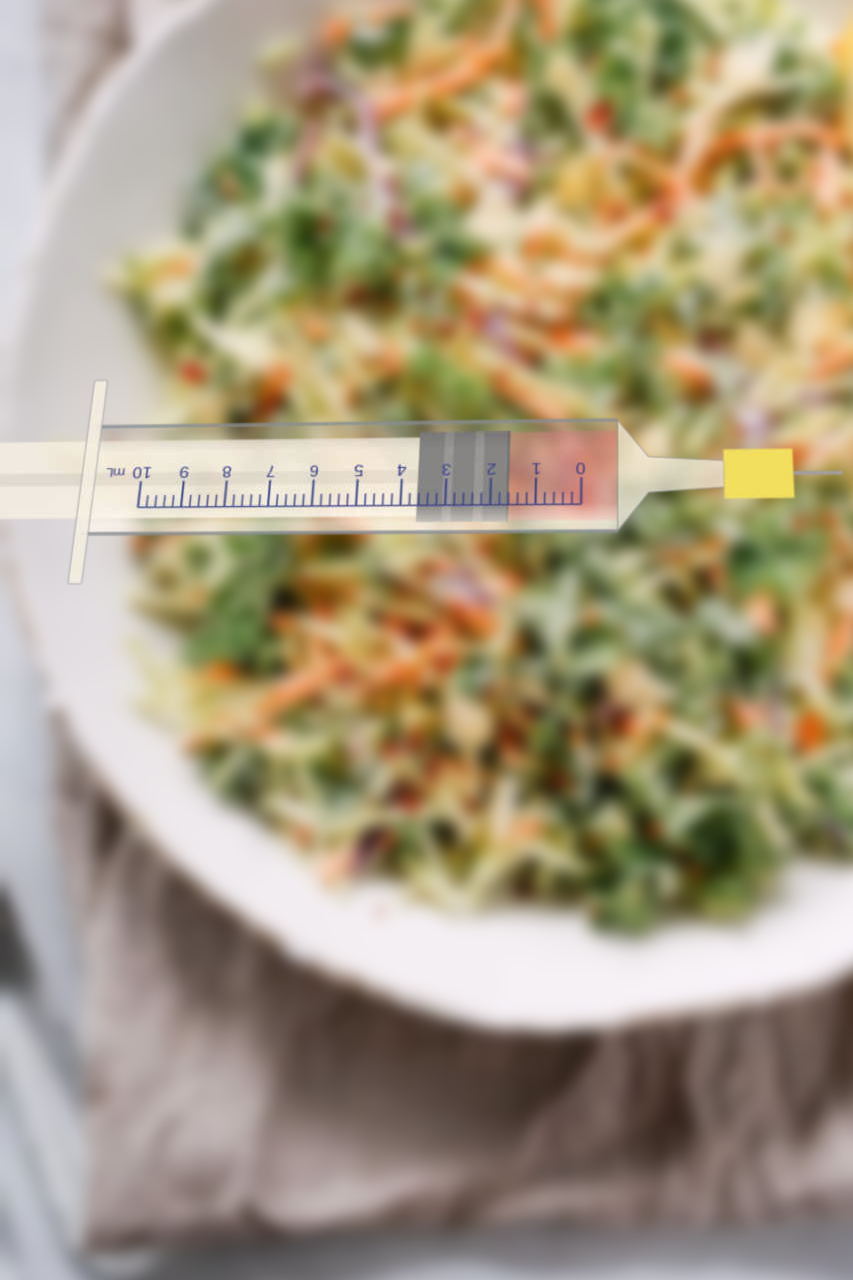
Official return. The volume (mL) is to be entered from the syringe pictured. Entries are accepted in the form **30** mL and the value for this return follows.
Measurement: **1.6** mL
